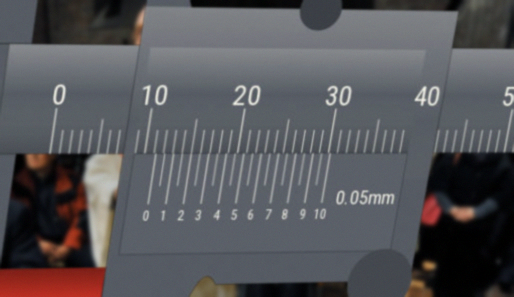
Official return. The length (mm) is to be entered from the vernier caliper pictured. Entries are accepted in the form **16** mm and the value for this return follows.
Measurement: **11.2** mm
